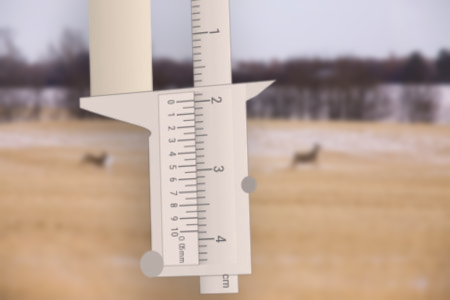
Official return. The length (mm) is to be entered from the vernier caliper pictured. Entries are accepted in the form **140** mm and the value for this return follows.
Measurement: **19.8** mm
